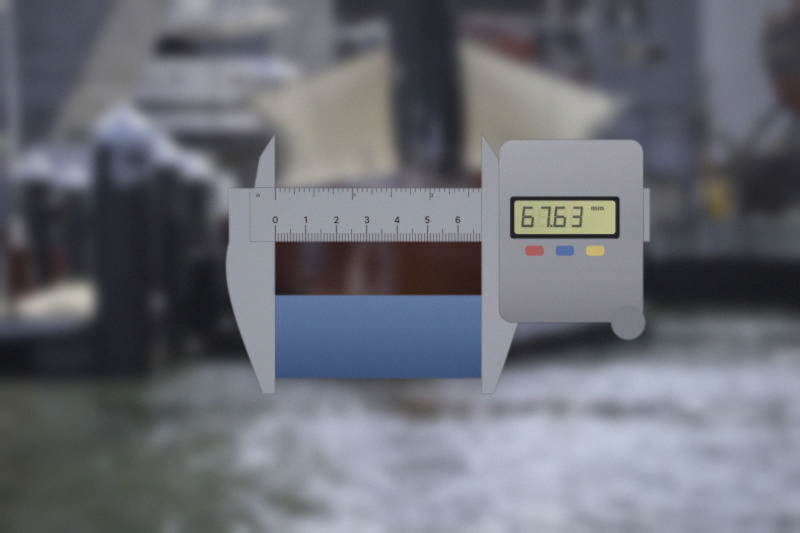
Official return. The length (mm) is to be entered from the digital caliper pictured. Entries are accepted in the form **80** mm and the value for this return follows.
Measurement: **67.63** mm
